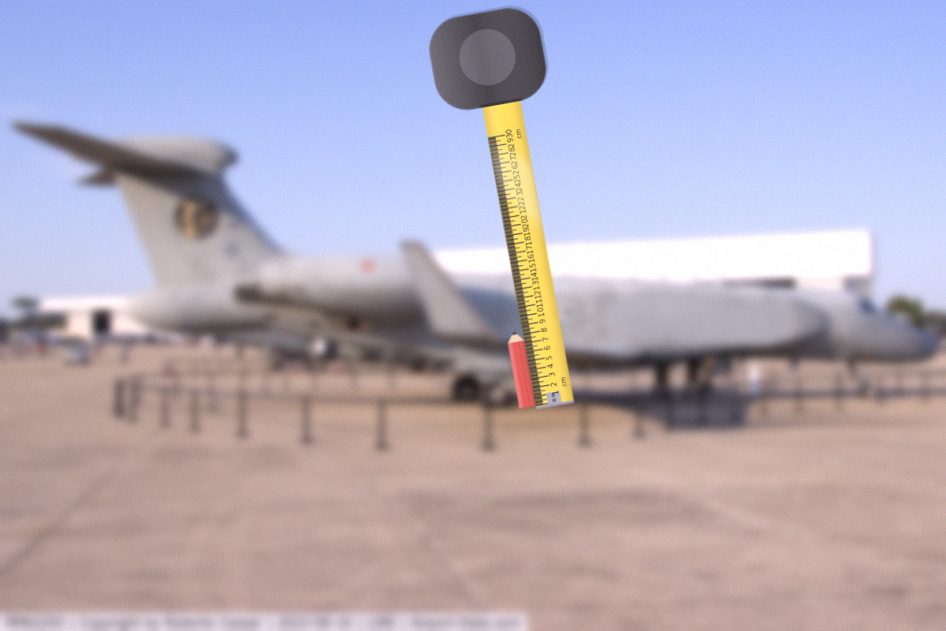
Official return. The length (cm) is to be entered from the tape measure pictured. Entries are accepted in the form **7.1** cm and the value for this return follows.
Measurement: **8.5** cm
